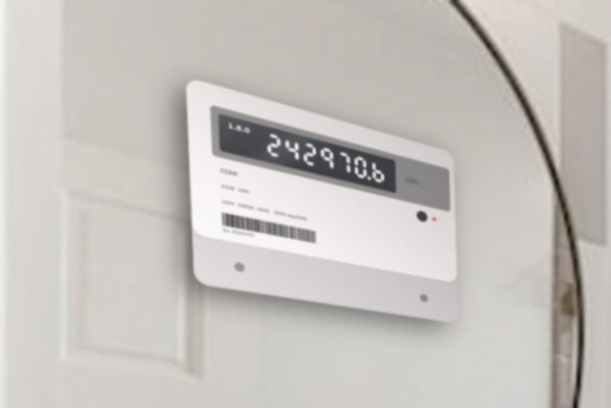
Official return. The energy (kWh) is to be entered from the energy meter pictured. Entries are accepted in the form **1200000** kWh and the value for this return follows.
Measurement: **242970.6** kWh
